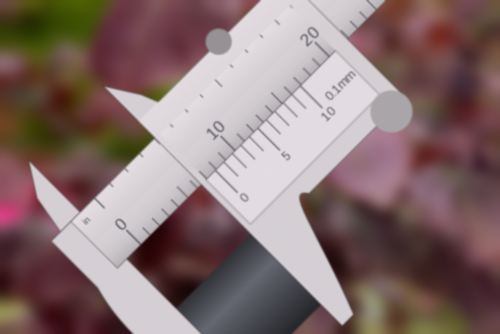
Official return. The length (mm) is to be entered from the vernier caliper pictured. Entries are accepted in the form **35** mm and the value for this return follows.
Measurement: **7.9** mm
